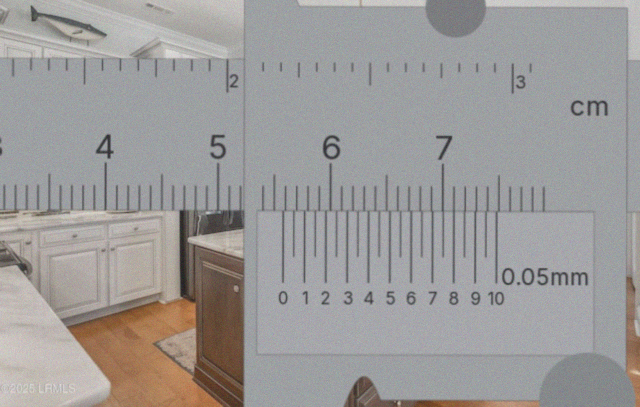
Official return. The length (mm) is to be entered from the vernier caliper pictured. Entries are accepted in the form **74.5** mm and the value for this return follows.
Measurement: **55.8** mm
